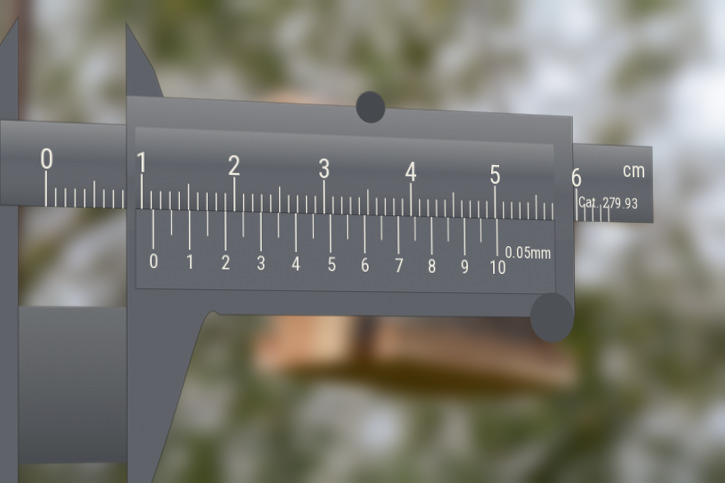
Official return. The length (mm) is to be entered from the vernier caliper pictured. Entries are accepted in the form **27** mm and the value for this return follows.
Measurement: **11.2** mm
